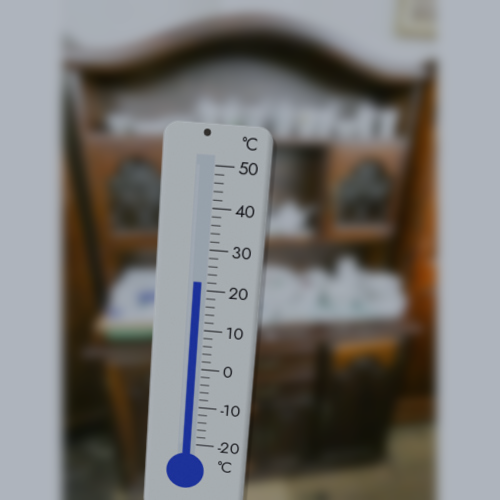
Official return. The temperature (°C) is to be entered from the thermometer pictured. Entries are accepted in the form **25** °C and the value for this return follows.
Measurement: **22** °C
